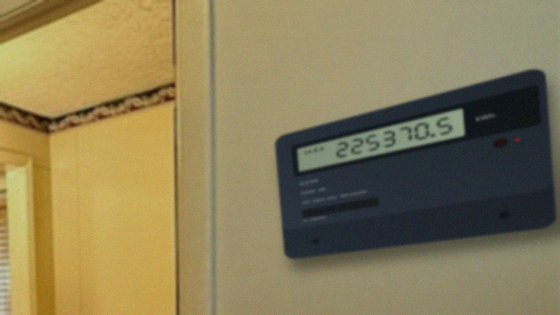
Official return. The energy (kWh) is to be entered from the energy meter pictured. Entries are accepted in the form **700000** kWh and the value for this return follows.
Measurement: **225370.5** kWh
